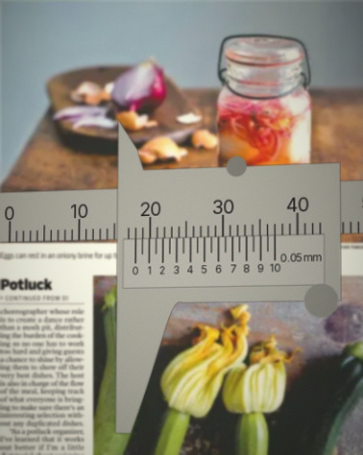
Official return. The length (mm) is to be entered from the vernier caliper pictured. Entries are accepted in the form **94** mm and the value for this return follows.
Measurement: **18.0** mm
